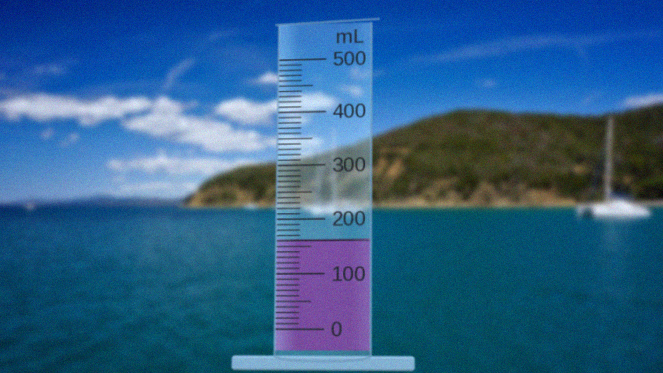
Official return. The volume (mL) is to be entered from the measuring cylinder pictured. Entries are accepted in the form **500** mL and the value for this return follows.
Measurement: **160** mL
